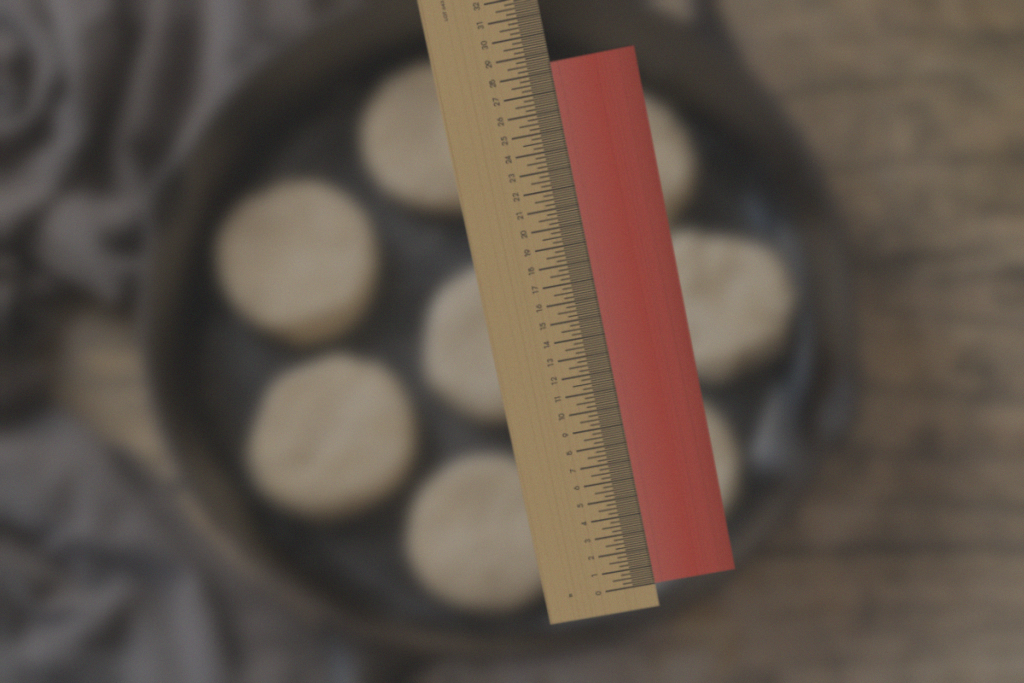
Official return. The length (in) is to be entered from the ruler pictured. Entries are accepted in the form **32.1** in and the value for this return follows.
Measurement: **28.5** in
